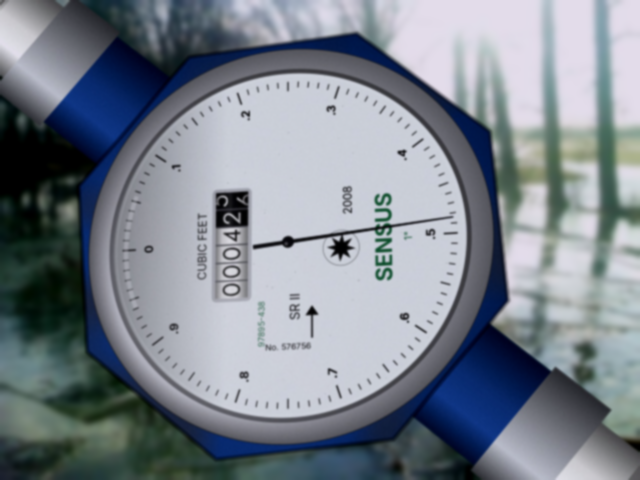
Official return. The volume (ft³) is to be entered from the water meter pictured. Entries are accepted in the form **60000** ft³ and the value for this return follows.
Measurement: **425.48** ft³
